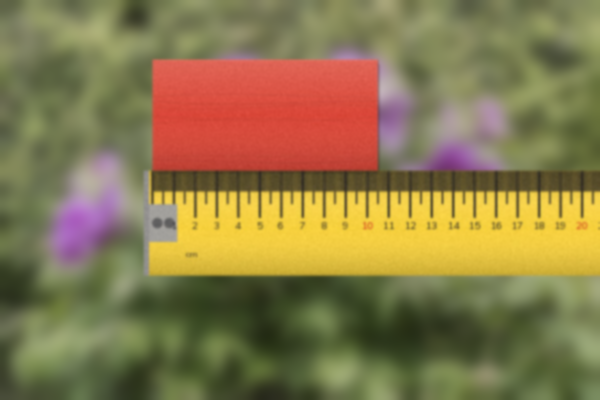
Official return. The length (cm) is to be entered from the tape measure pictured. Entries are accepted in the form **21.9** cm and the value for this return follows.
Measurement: **10.5** cm
